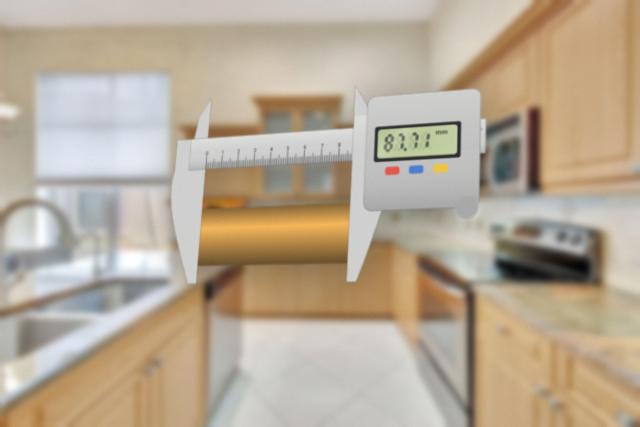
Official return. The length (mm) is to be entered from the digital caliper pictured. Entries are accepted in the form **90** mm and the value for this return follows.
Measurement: **87.71** mm
